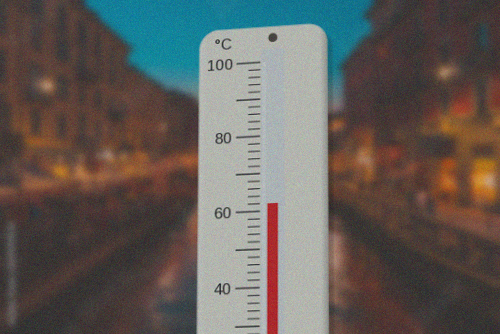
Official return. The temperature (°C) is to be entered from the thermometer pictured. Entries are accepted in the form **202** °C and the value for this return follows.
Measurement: **62** °C
